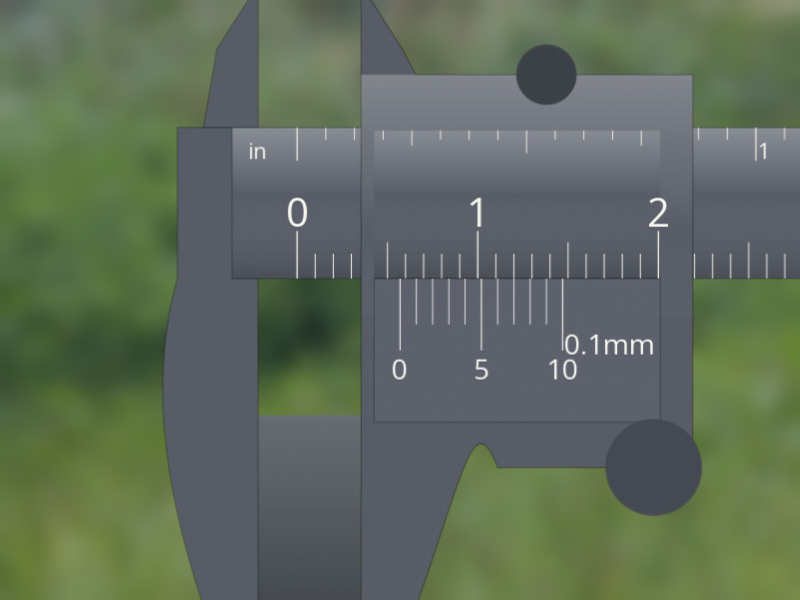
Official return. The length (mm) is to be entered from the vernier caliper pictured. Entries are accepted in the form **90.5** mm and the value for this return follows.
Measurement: **5.7** mm
